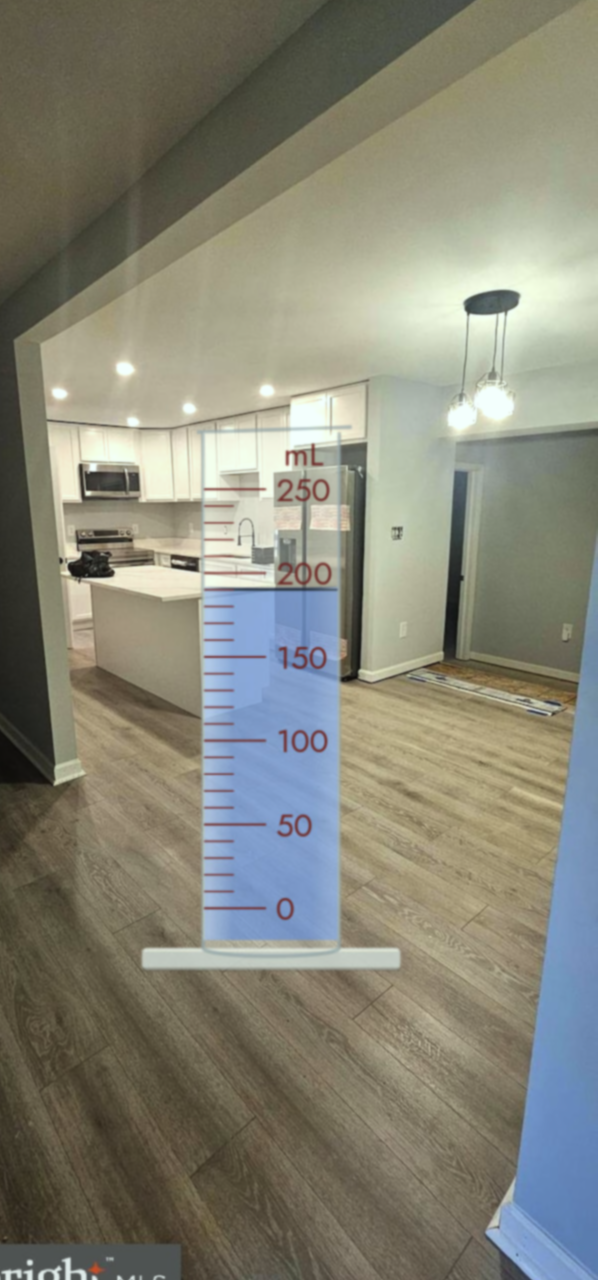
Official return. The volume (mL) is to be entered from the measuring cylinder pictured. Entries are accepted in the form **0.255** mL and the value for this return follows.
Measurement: **190** mL
